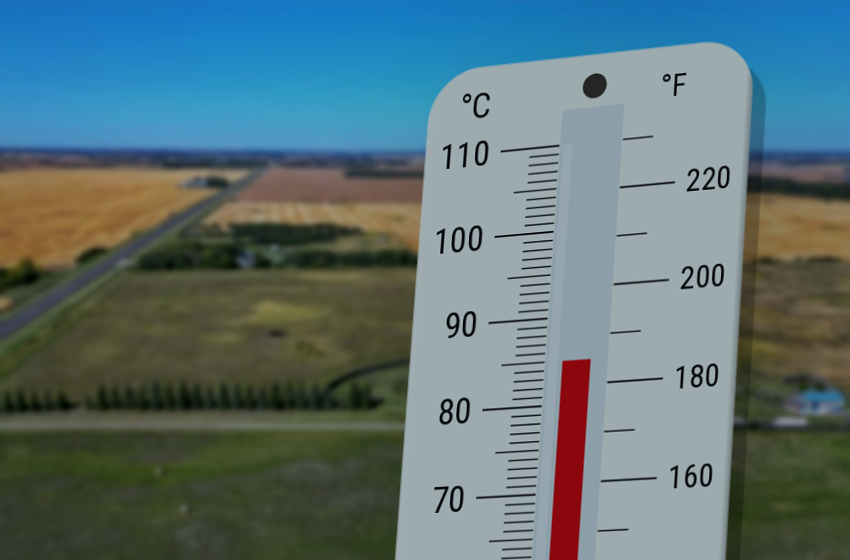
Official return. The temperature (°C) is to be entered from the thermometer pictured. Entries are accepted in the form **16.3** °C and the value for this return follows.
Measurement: **85** °C
